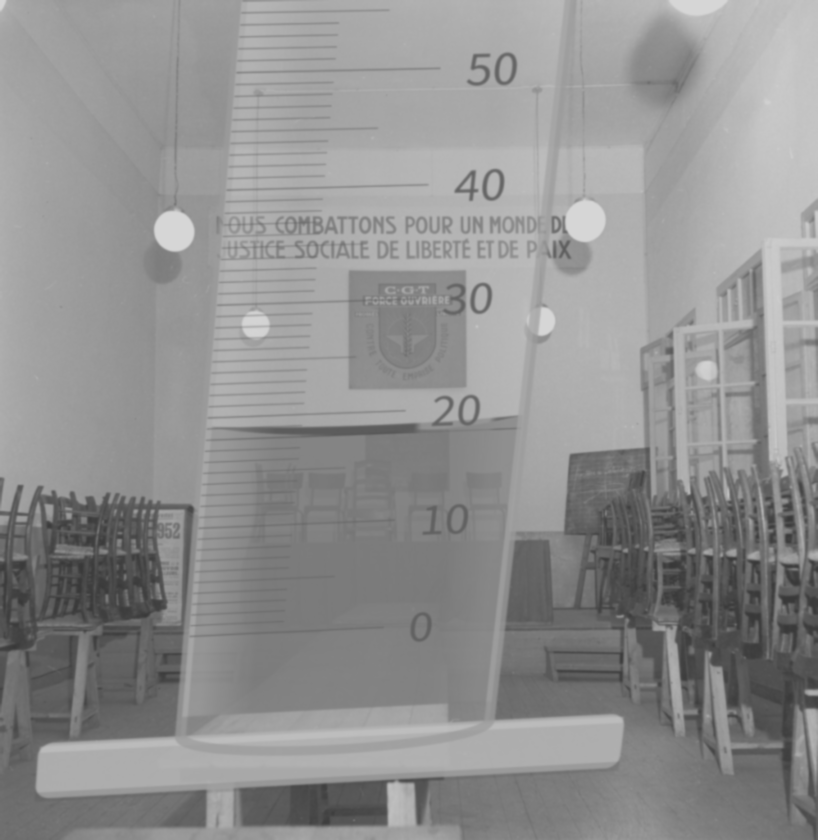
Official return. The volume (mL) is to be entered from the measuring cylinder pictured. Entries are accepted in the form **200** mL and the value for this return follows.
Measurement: **18** mL
